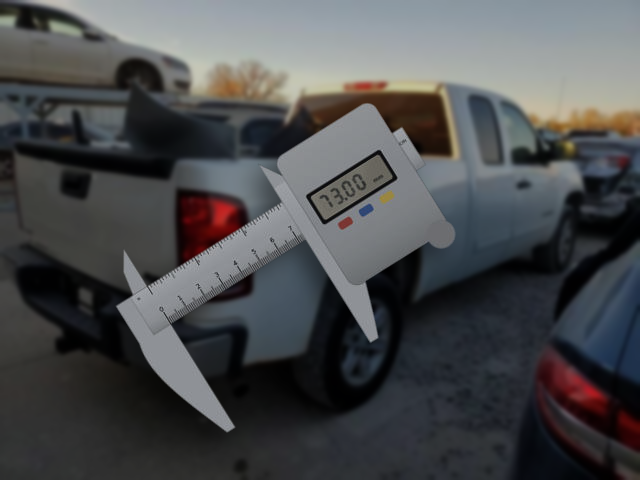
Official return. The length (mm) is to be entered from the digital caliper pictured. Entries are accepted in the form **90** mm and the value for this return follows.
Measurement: **73.00** mm
